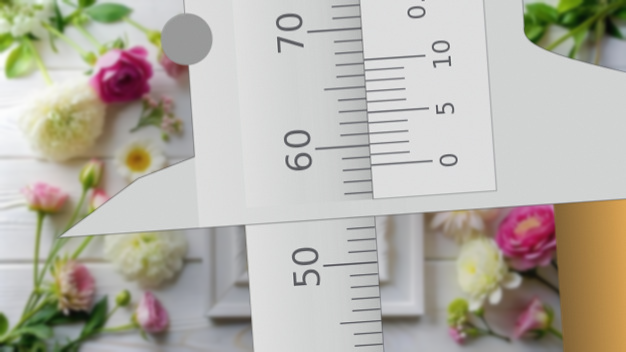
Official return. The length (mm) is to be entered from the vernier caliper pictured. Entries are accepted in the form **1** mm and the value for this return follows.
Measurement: **58.3** mm
